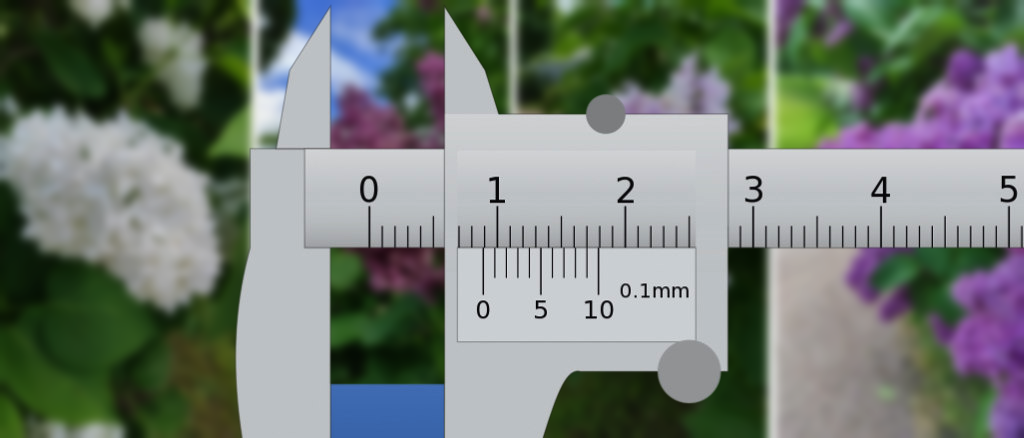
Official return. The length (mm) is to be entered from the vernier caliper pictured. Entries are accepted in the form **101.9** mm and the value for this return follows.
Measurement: **8.9** mm
